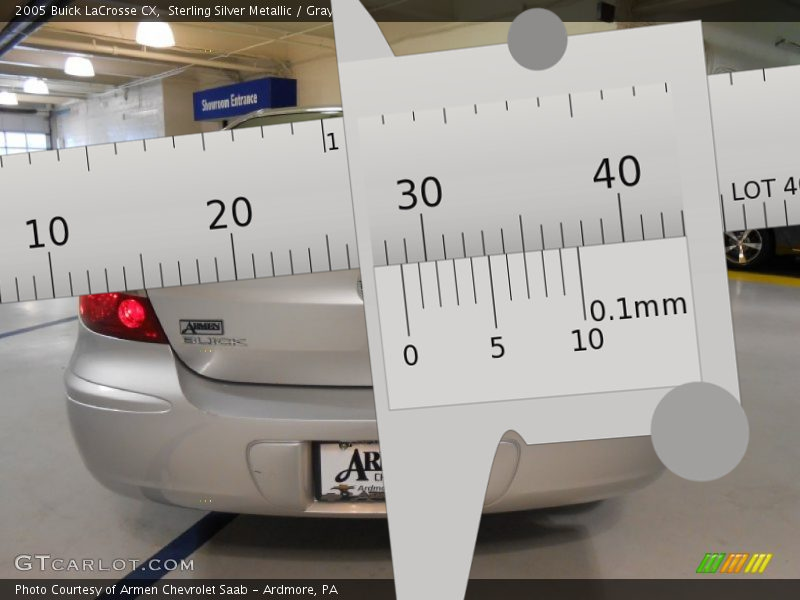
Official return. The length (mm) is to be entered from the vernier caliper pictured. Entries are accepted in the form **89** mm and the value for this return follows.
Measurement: **28.7** mm
